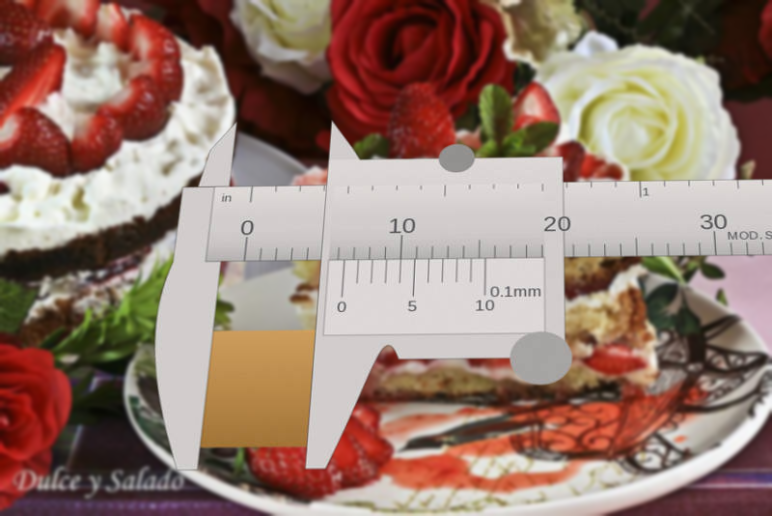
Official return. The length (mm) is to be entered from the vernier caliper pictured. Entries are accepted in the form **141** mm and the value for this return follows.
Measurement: **6.4** mm
